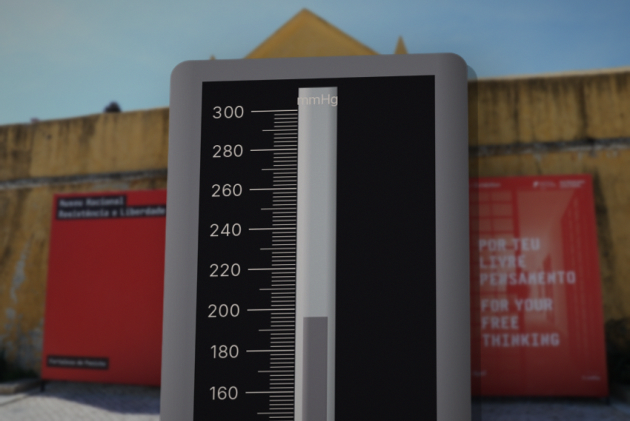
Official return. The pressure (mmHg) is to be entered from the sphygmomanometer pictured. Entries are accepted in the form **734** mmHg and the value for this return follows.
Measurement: **196** mmHg
